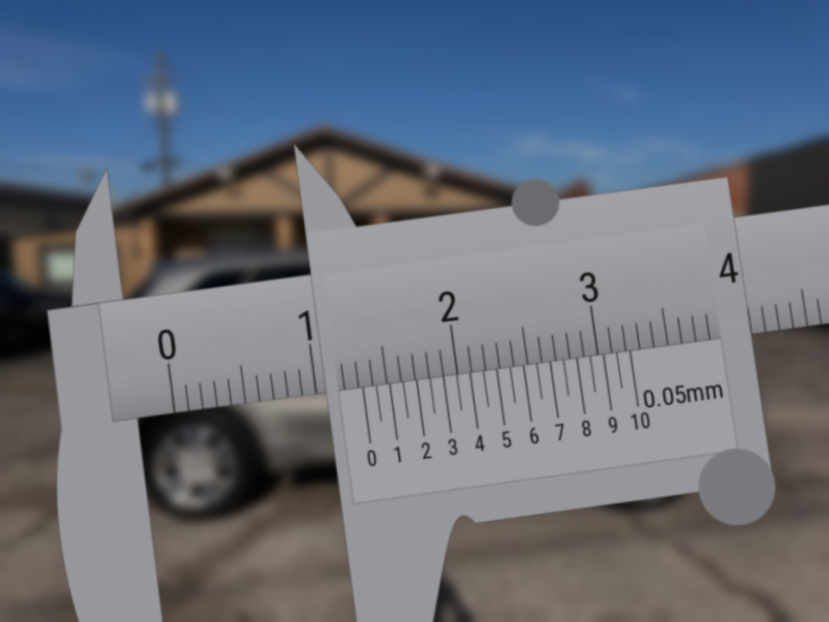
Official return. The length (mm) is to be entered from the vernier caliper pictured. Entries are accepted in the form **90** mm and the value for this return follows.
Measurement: **13.3** mm
